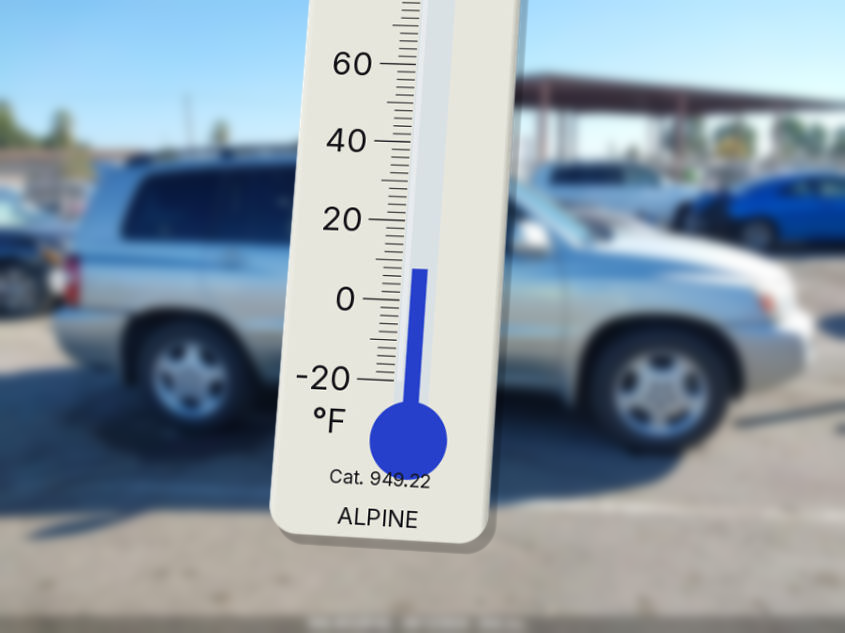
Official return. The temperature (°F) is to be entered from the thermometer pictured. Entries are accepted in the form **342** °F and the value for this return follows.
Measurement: **8** °F
